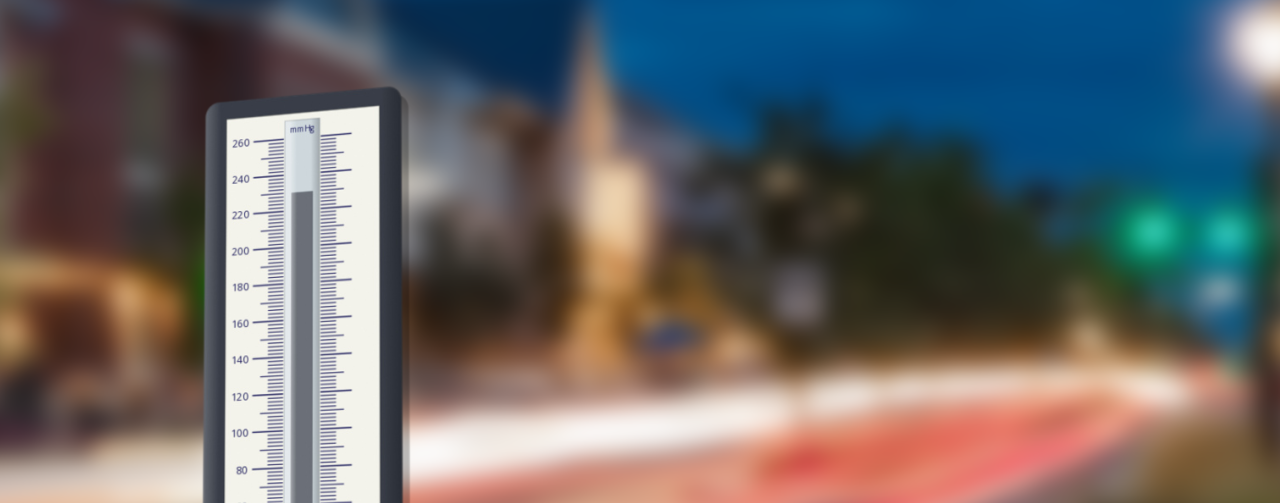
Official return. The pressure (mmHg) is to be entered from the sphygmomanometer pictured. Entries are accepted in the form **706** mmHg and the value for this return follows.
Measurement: **230** mmHg
